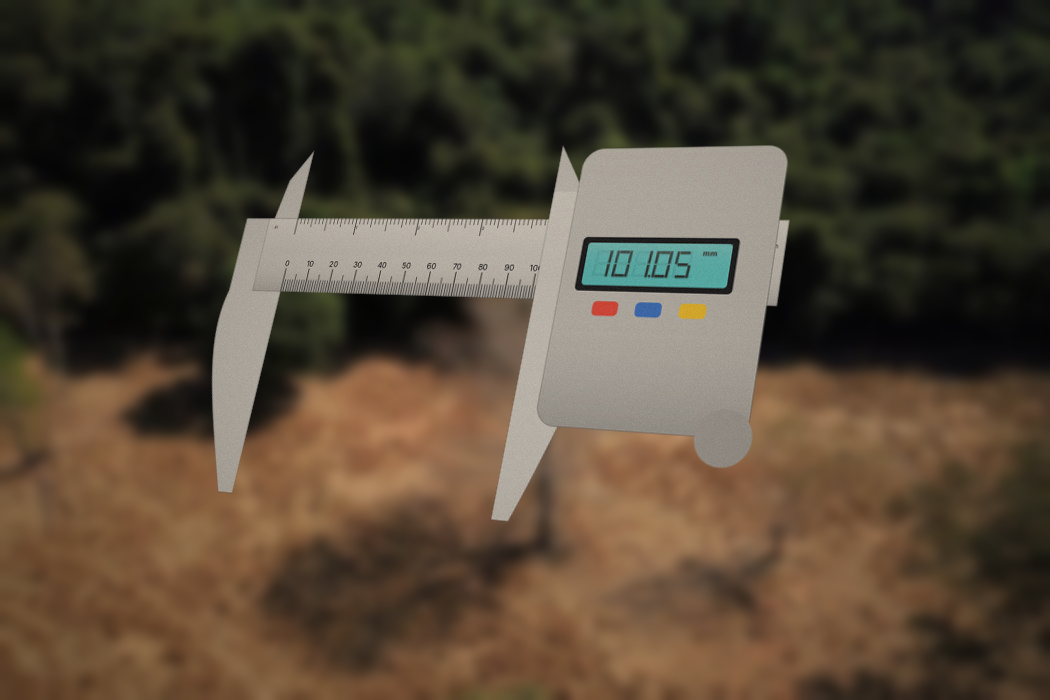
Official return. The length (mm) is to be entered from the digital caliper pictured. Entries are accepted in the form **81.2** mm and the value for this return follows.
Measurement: **101.05** mm
